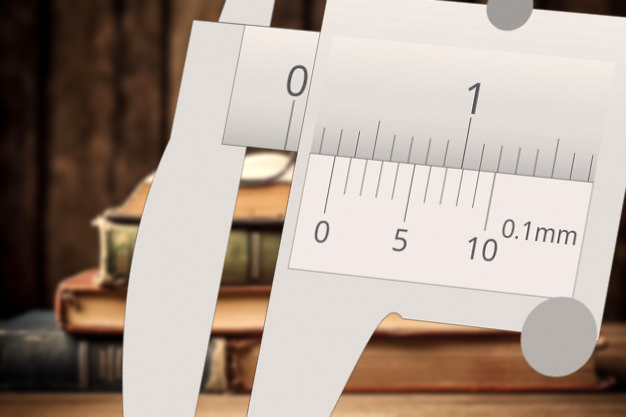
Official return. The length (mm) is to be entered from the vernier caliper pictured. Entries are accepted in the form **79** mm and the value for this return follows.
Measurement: **2.9** mm
